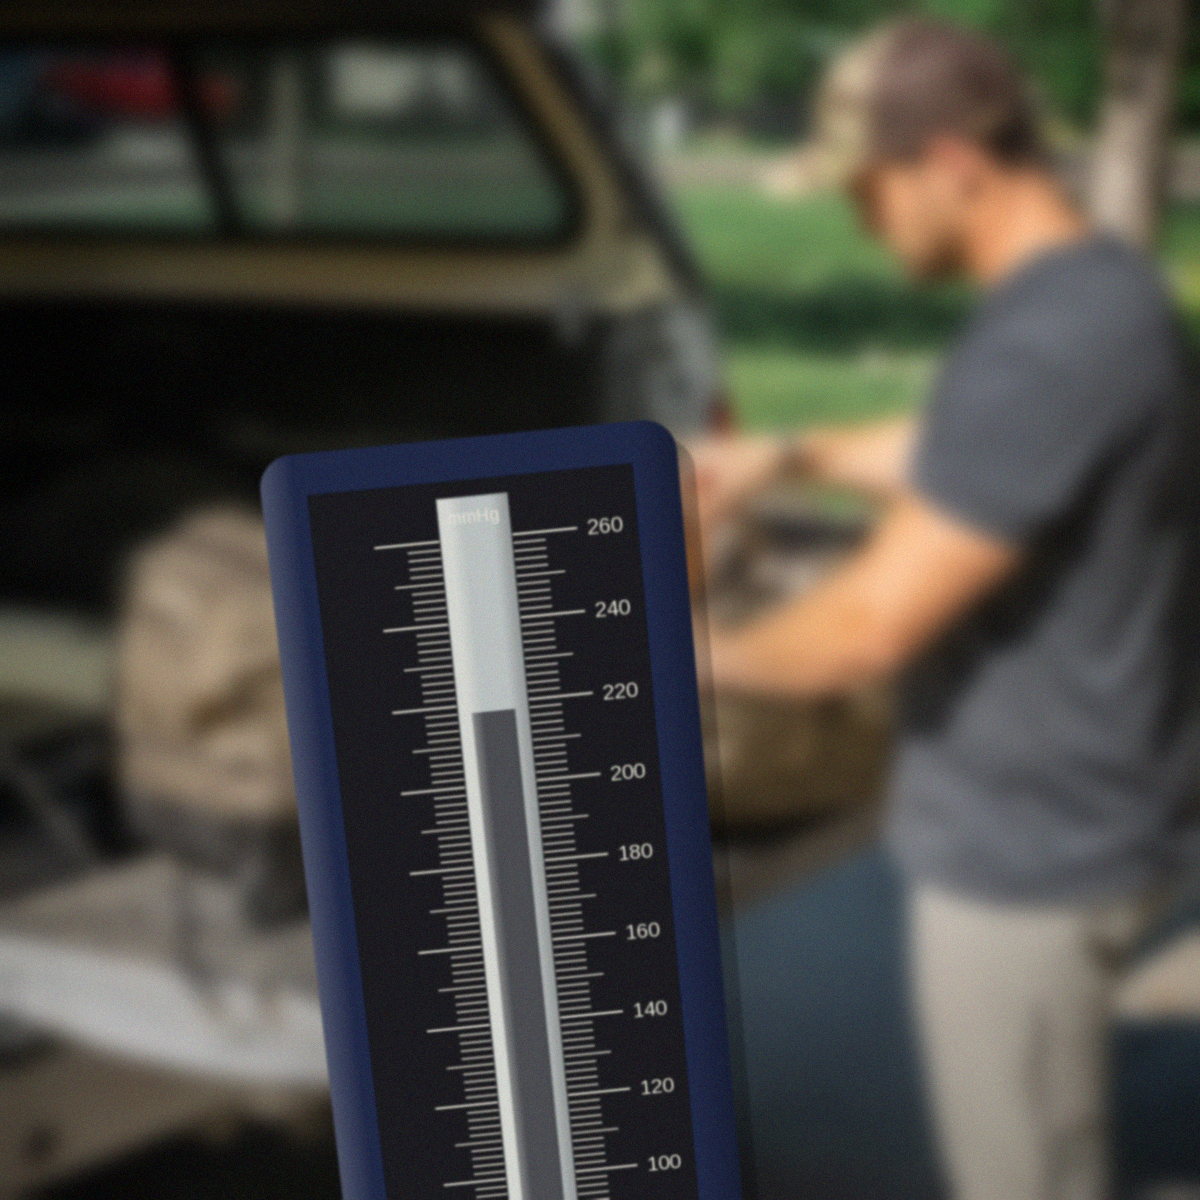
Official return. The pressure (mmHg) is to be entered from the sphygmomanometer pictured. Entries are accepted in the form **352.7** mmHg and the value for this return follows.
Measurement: **218** mmHg
